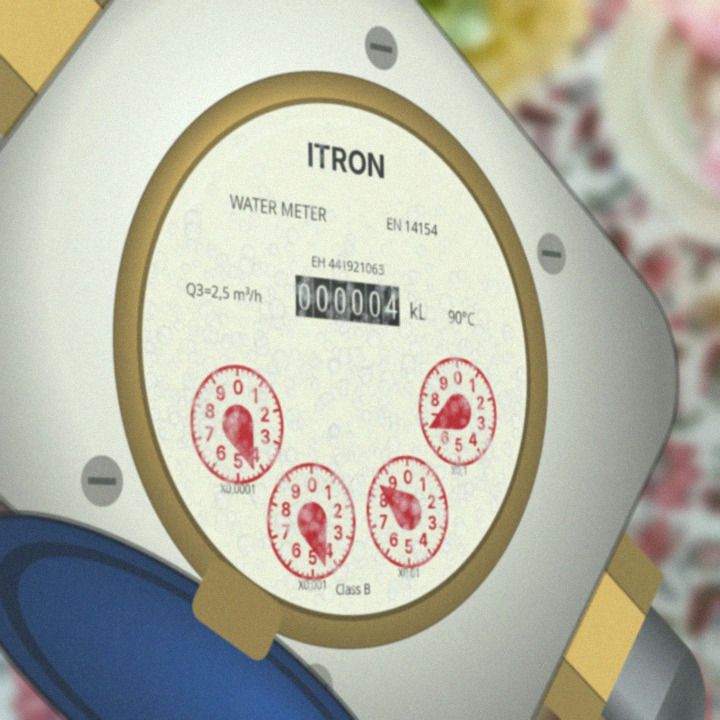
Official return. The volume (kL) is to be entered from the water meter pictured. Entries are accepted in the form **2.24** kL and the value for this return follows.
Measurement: **4.6844** kL
